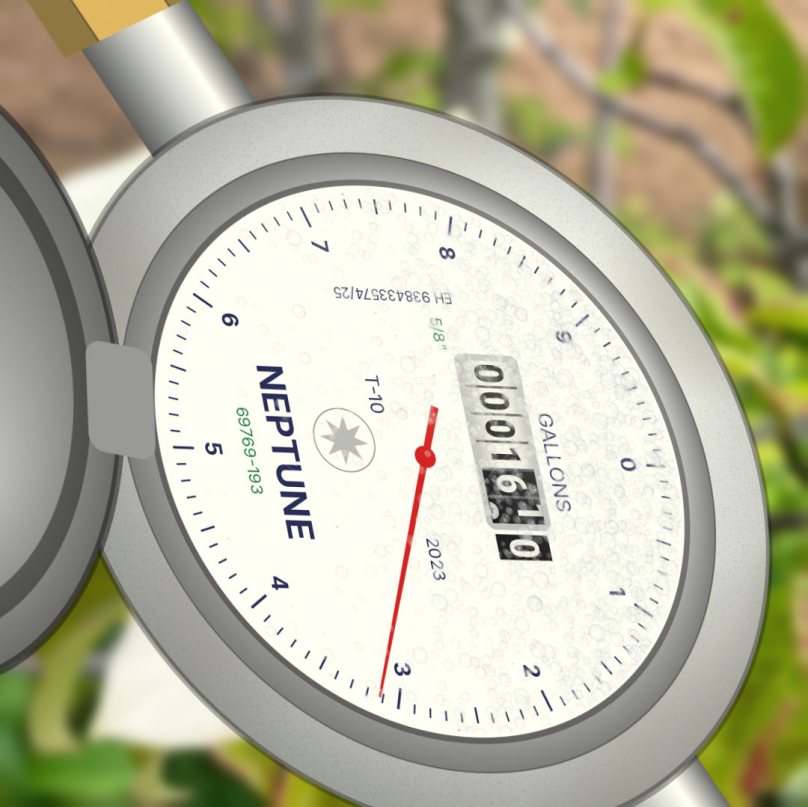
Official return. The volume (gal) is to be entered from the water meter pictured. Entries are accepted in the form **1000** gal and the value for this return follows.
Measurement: **1613.1** gal
